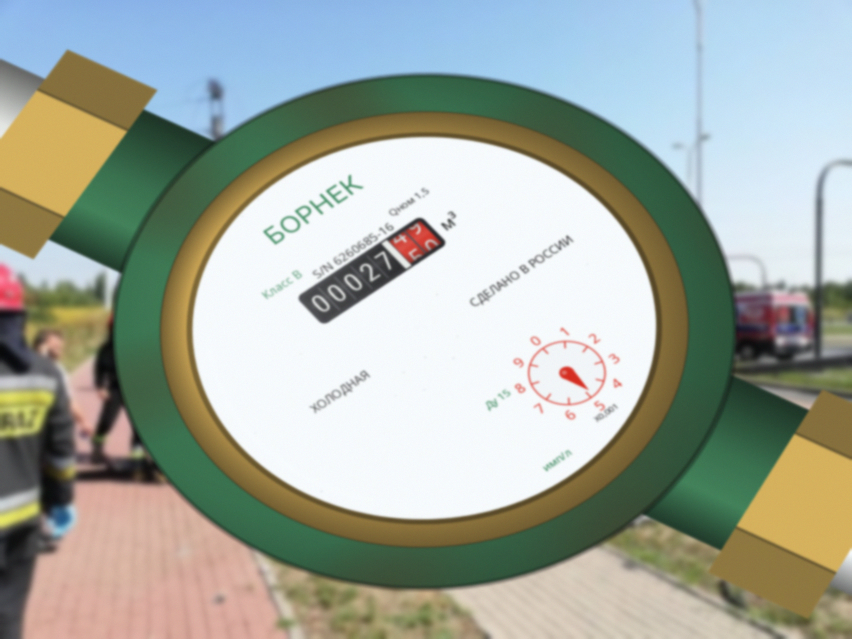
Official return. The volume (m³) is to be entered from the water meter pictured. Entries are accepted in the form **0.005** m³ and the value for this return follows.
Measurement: **27.494** m³
